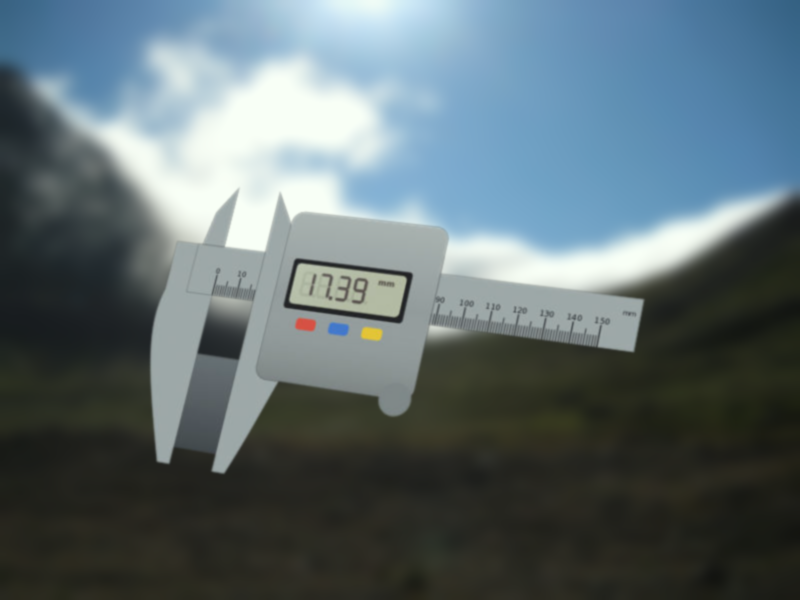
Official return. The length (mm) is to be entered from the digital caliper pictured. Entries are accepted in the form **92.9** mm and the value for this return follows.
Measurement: **17.39** mm
